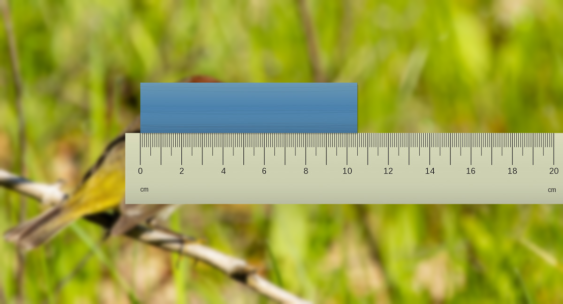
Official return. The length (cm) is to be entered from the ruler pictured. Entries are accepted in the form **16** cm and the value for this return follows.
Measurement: **10.5** cm
